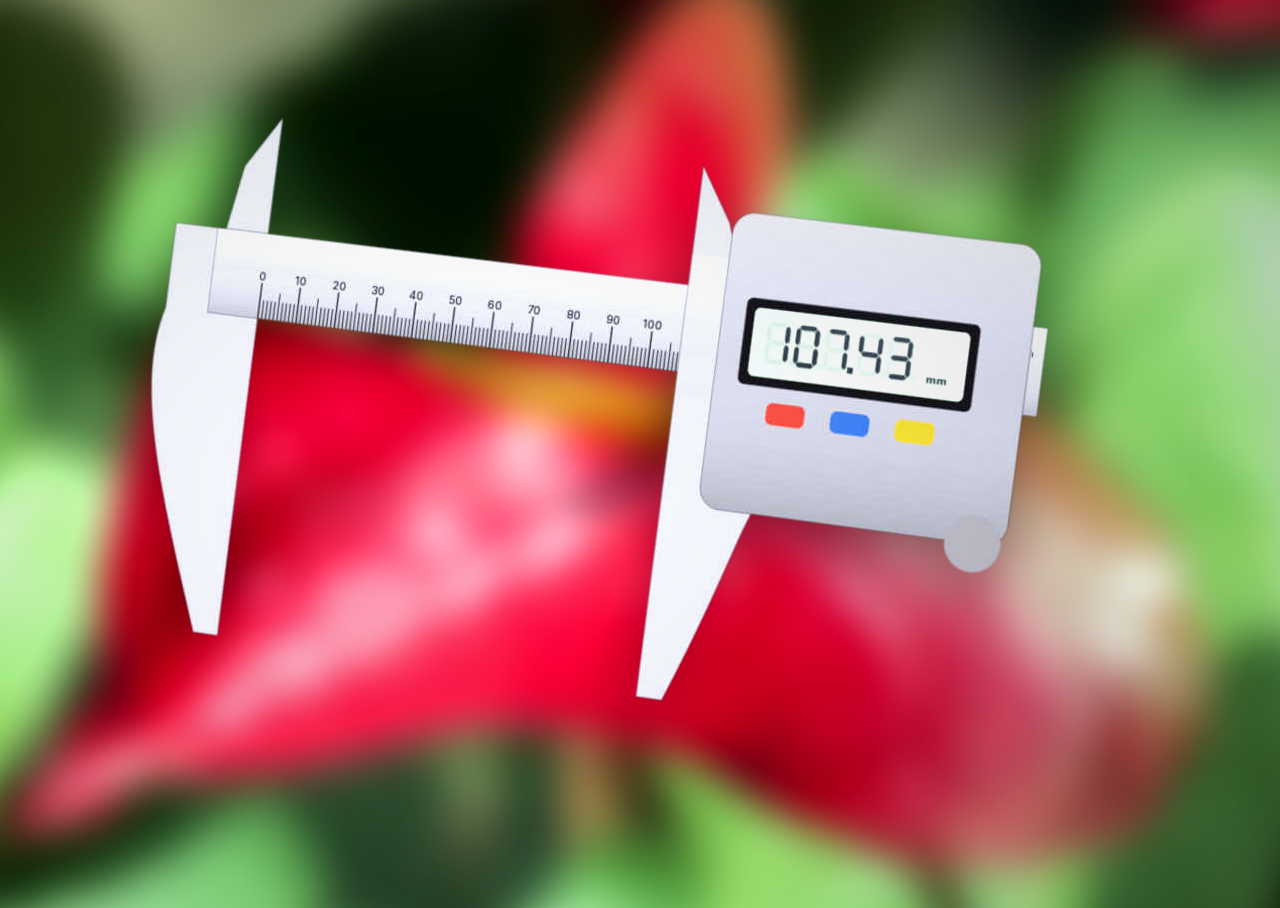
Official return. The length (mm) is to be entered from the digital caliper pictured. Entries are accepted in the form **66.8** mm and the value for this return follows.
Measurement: **107.43** mm
